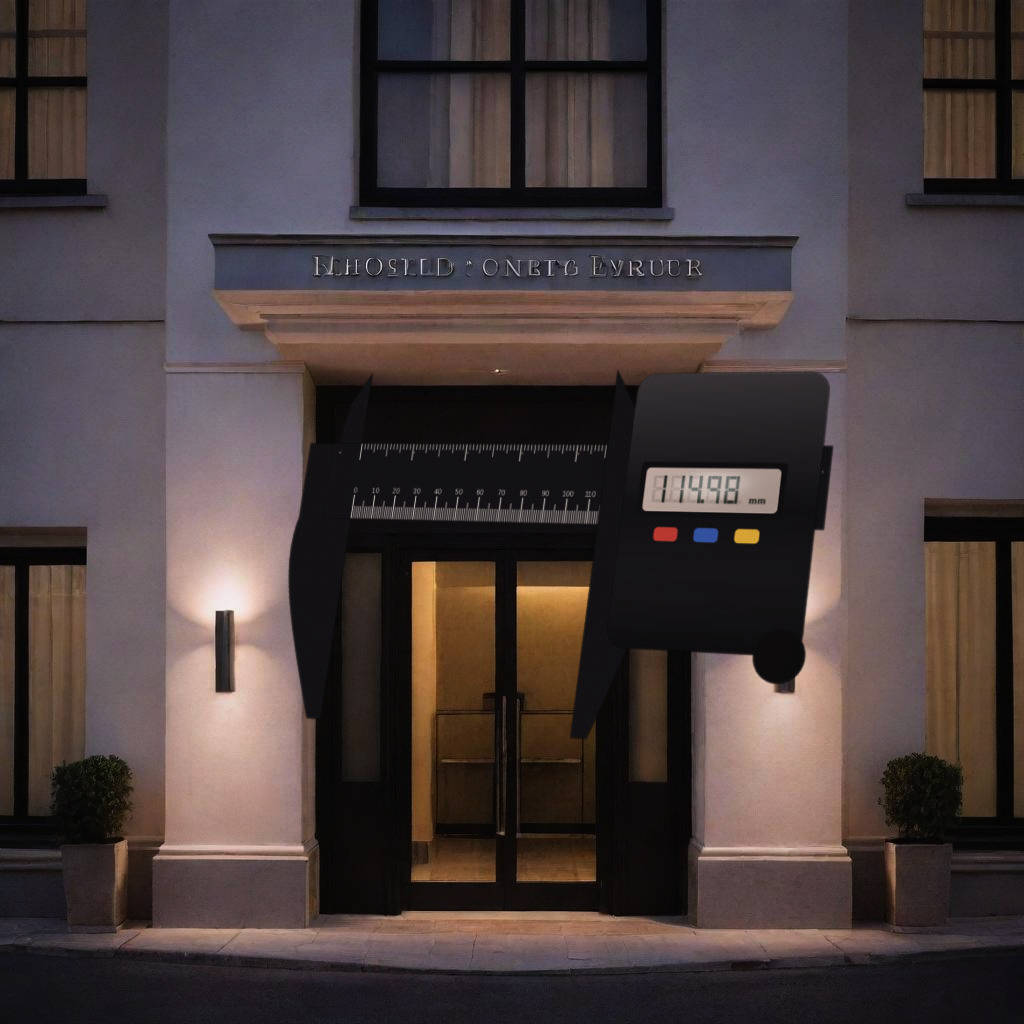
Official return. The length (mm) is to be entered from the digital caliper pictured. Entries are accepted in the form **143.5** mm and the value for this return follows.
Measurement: **114.98** mm
